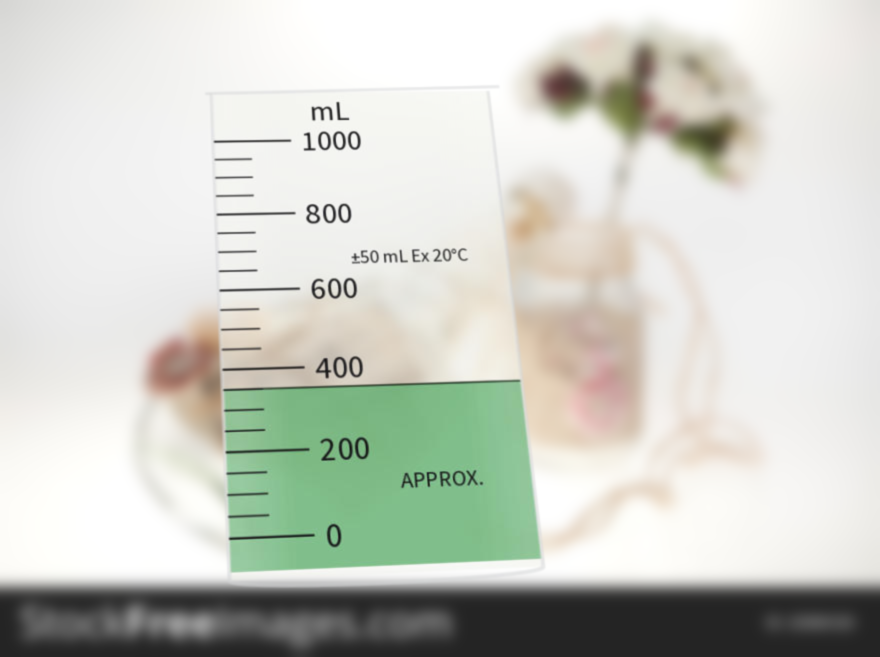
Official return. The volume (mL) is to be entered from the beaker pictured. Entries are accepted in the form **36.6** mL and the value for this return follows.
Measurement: **350** mL
